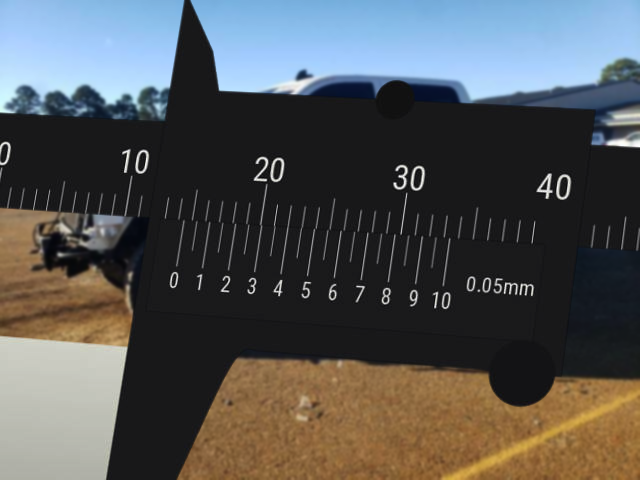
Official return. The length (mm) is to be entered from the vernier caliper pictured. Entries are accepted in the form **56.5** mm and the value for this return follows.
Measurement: **14.4** mm
